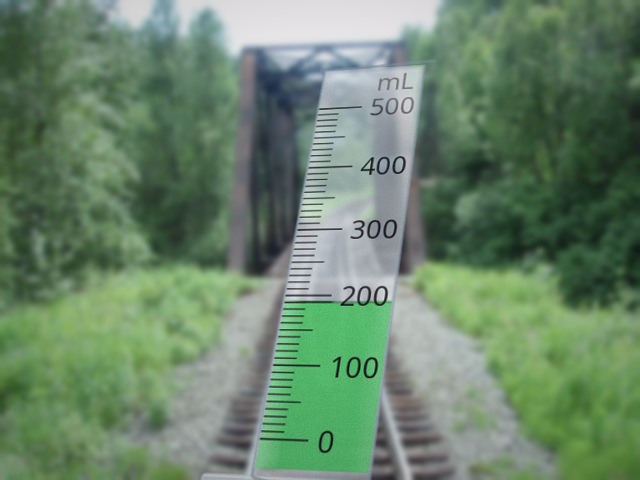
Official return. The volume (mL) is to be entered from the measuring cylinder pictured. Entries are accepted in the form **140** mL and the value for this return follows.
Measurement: **190** mL
